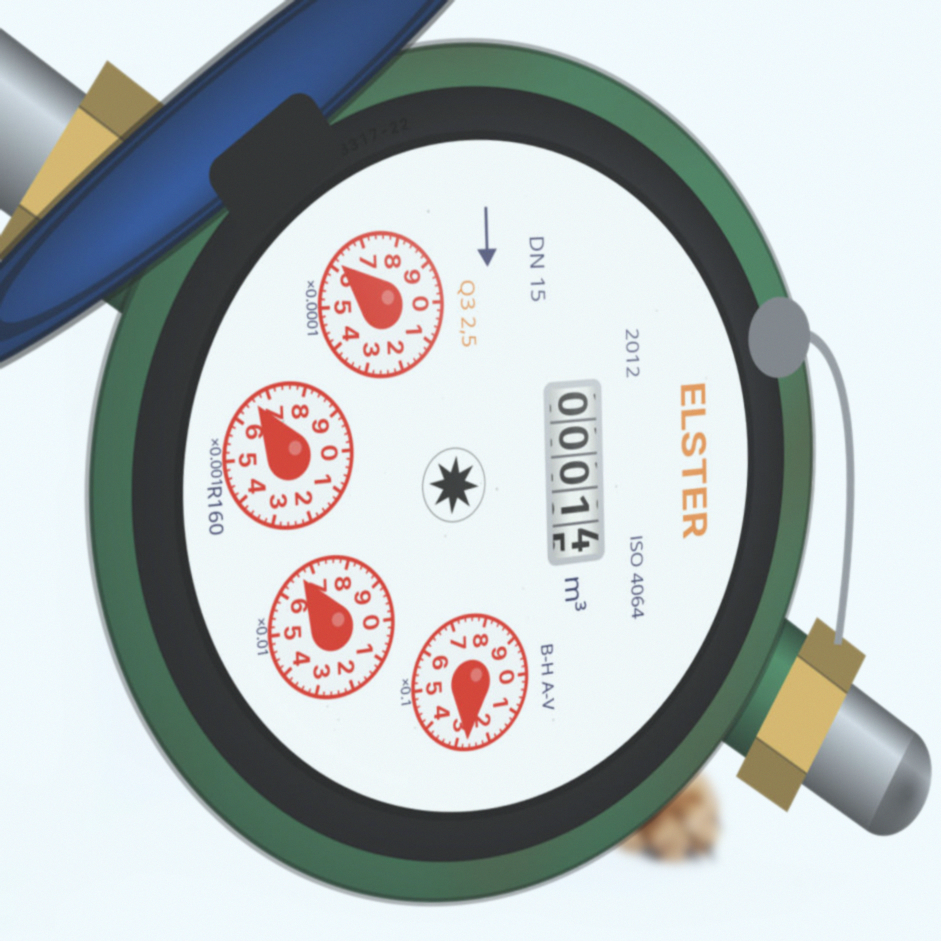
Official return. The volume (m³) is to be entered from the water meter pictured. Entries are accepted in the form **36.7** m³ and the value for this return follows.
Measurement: **14.2666** m³
